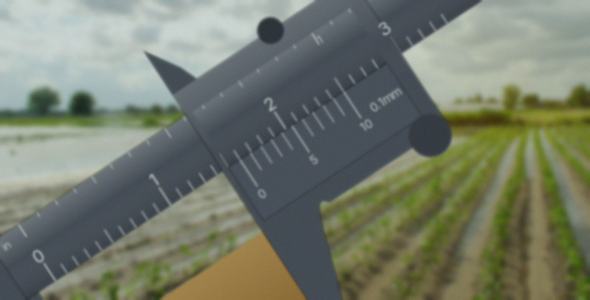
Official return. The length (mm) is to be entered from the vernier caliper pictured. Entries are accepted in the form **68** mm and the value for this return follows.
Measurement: **16.0** mm
